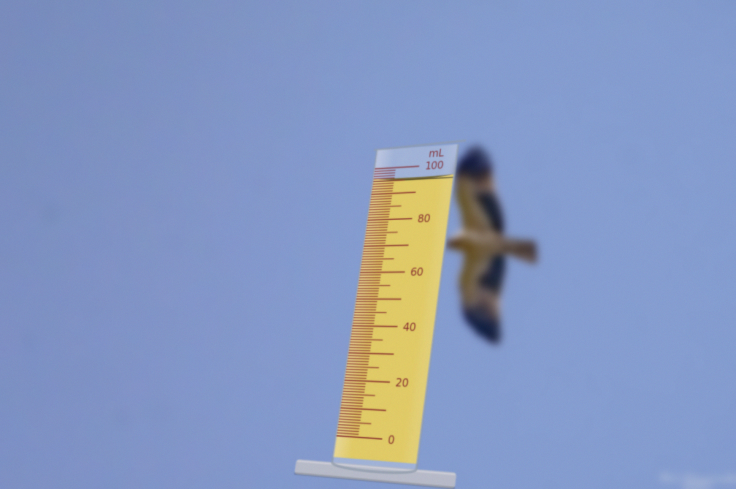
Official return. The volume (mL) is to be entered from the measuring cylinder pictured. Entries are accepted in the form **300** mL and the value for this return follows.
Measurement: **95** mL
